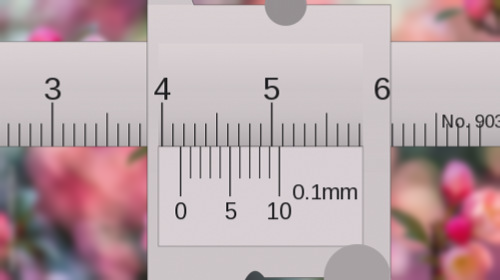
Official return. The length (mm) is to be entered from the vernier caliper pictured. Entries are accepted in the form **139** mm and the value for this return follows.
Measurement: **41.7** mm
